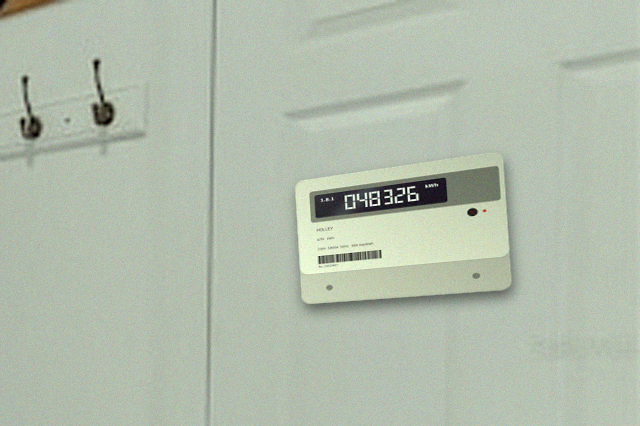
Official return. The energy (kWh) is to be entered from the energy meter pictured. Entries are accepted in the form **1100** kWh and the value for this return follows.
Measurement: **48326** kWh
